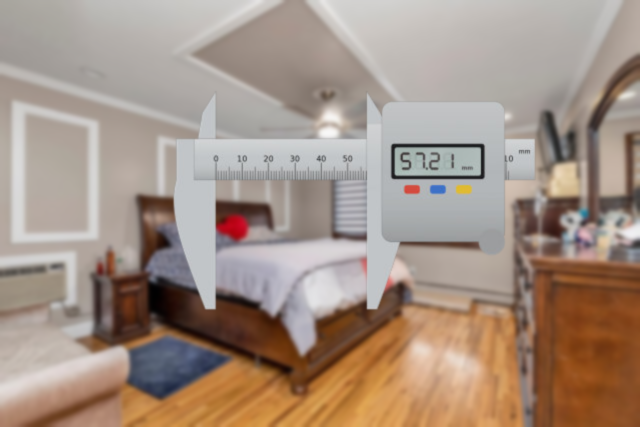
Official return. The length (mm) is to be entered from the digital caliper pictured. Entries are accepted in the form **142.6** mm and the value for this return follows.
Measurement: **57.21** mm
